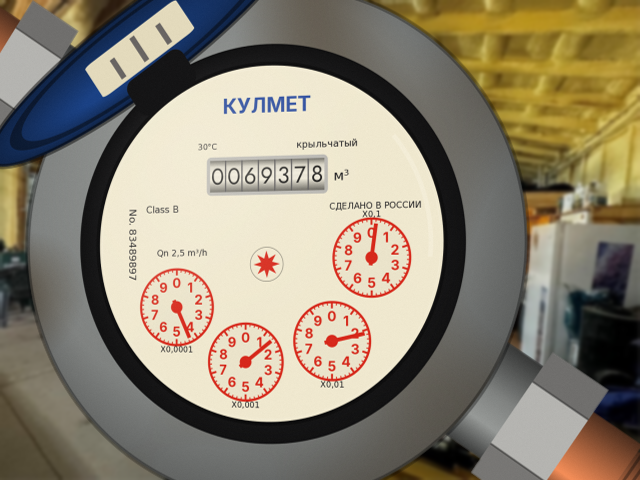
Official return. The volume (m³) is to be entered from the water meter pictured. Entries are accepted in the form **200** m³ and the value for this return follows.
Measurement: **69378.0214** m³
